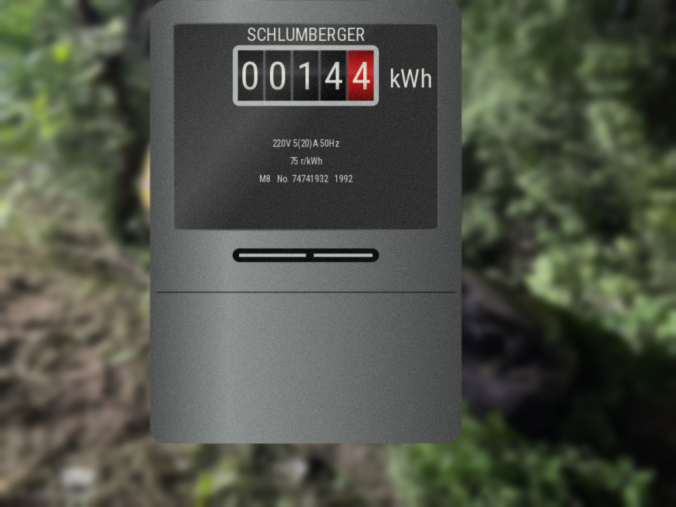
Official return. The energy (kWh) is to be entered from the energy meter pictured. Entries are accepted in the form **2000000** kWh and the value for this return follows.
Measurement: **14.4** kWh
